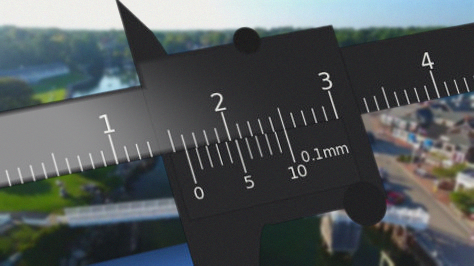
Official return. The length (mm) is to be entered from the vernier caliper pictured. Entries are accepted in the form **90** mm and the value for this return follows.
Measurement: **16.0** mm
